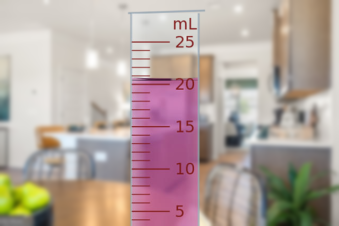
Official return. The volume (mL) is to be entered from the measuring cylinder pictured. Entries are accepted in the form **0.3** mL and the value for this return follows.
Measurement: **20.5** mL
